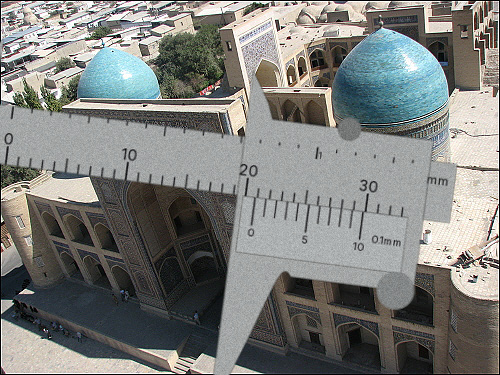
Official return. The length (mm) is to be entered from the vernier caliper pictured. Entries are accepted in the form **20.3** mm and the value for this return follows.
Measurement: **20.8** mm
